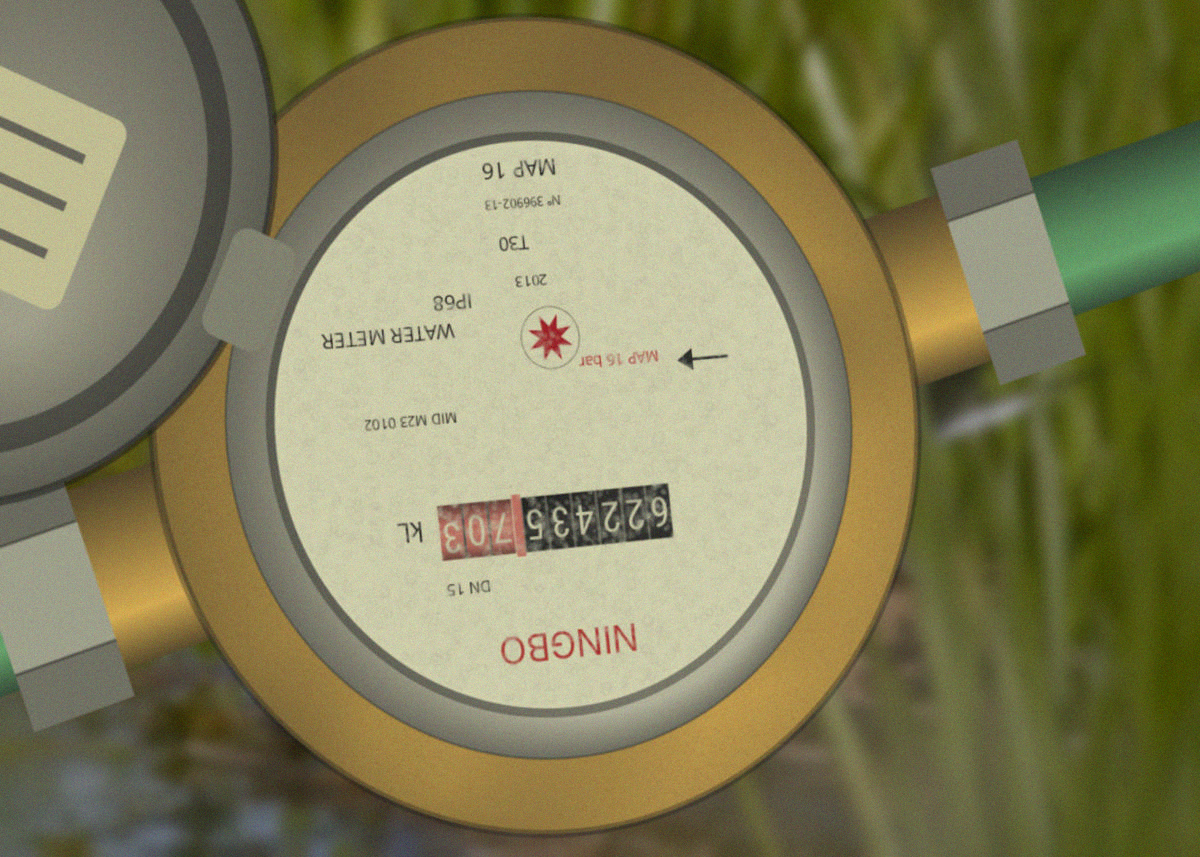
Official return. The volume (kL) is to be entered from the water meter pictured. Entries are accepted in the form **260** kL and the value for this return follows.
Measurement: **622435.703** kL
